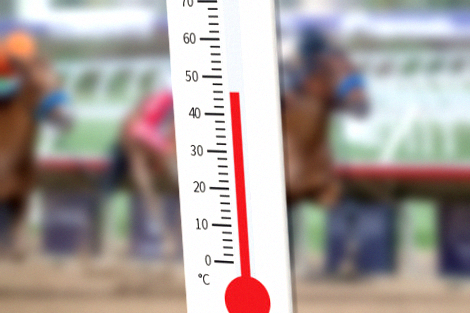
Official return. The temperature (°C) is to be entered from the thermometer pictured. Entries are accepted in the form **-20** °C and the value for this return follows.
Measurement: **46** °C
